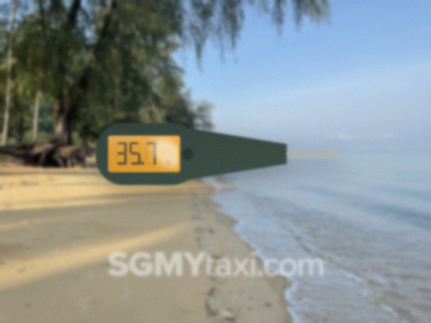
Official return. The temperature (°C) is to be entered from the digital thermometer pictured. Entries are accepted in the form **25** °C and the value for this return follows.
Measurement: **35.7** °C
